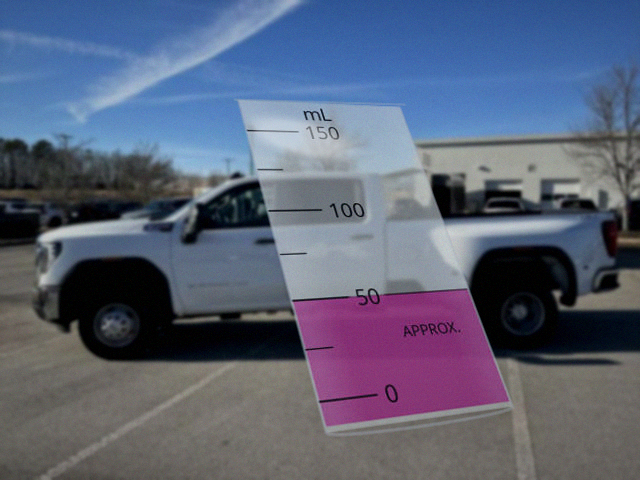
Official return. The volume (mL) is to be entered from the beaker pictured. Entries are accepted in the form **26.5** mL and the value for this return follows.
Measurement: **50** mL
